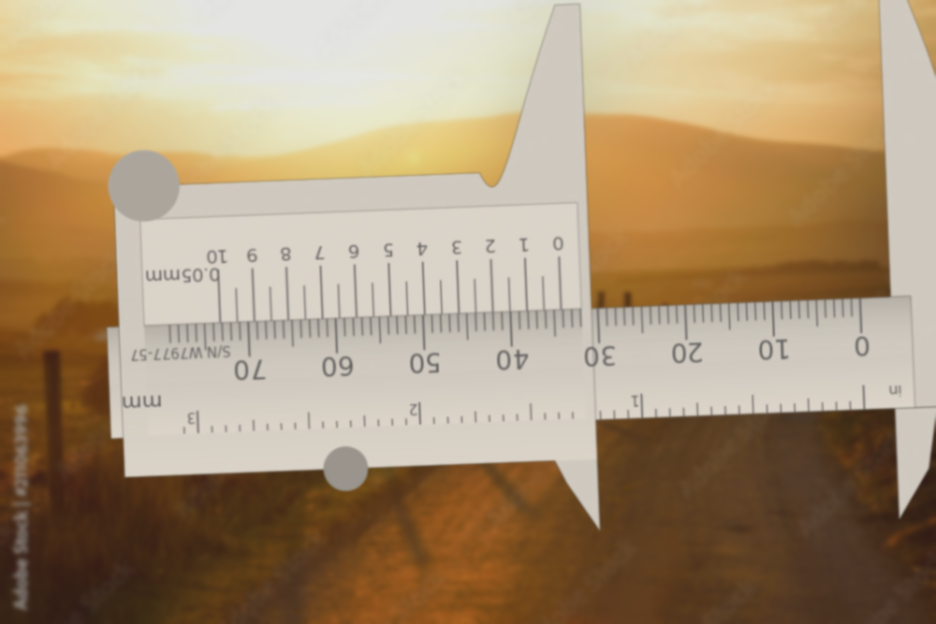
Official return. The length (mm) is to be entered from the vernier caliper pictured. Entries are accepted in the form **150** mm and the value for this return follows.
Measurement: **34.2** mm
